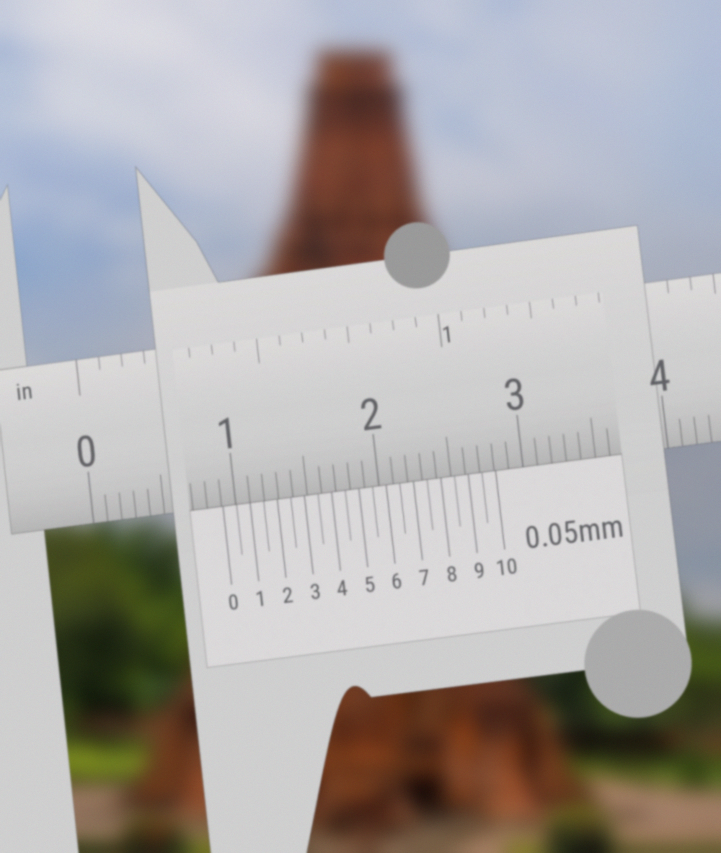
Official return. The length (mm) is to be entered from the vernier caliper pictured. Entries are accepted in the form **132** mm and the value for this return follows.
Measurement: **9.1** mm
